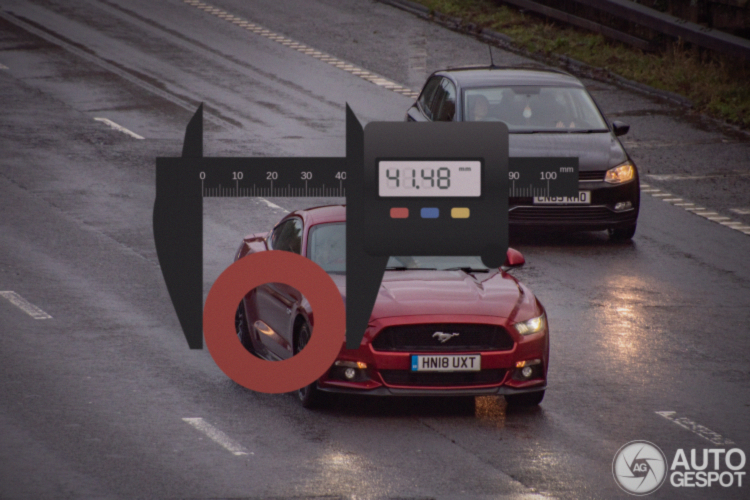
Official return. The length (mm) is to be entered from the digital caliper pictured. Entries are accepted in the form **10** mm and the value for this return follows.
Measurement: **41.48** mm
